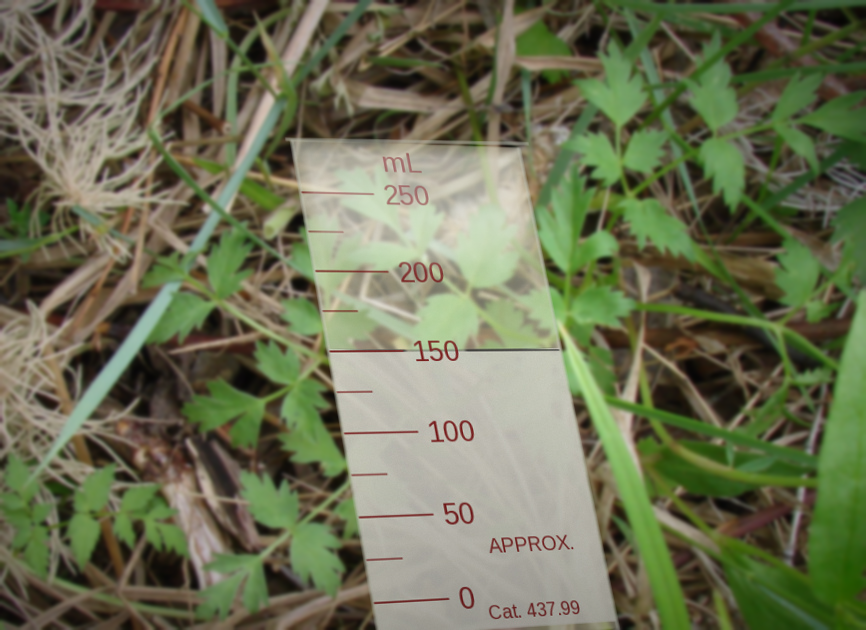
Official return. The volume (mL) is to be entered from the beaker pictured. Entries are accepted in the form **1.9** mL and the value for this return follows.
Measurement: **150** mL
